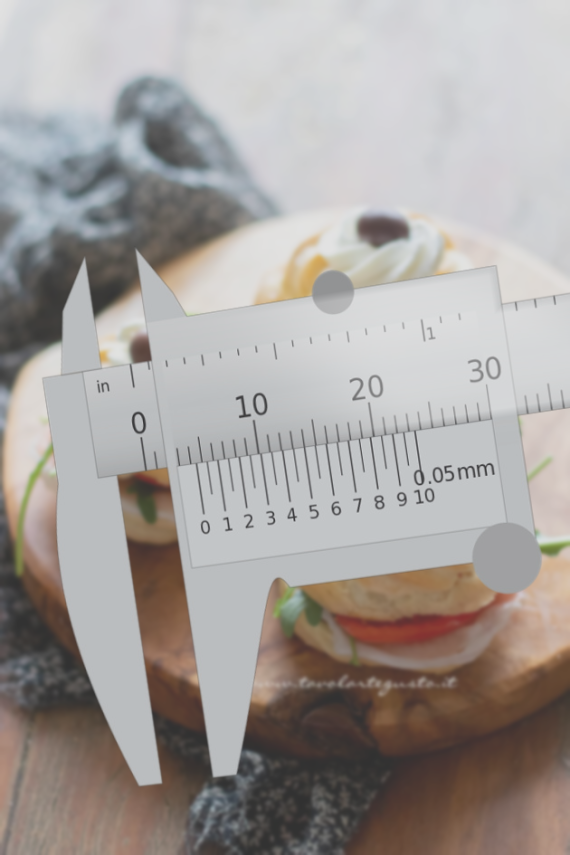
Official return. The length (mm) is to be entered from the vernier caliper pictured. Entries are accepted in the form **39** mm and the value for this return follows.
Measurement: **4.5** mm
